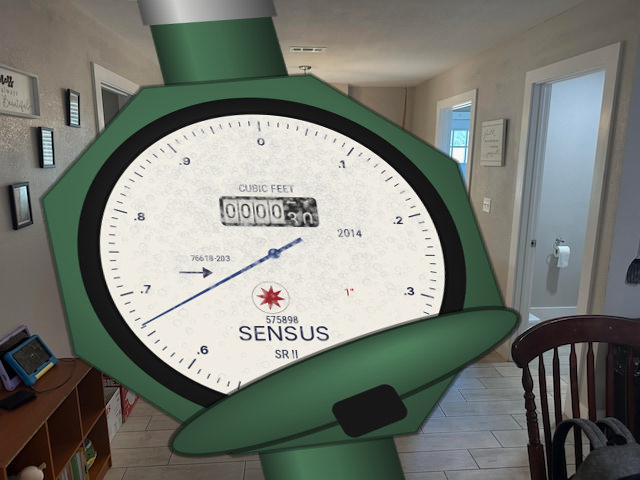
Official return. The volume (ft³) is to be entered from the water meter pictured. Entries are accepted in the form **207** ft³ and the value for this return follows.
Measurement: **29.66** ft³
